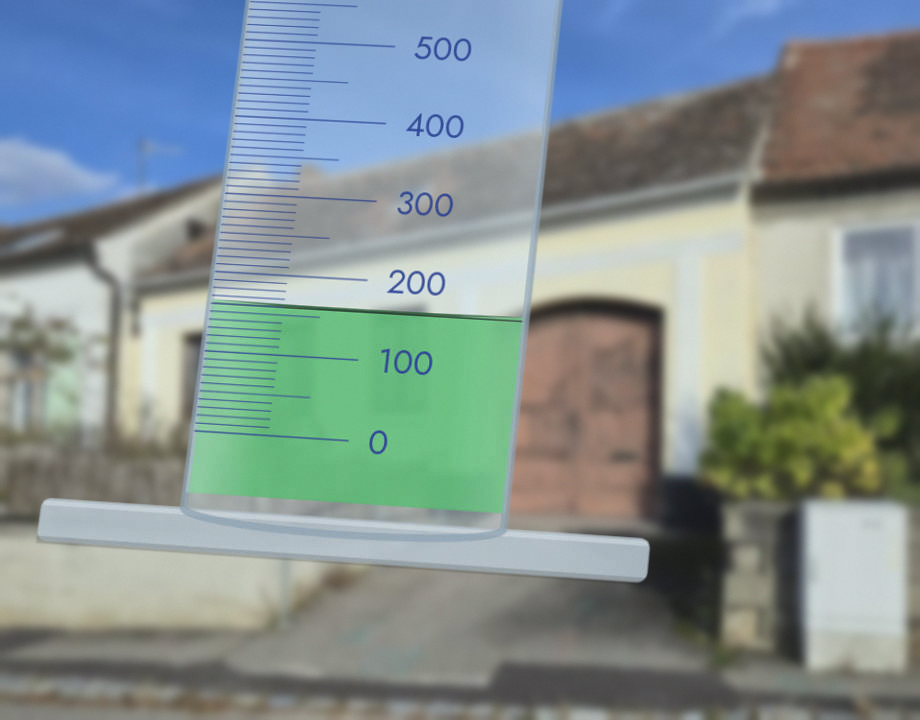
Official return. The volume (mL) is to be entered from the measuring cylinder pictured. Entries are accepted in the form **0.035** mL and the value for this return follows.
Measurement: **160** mL
